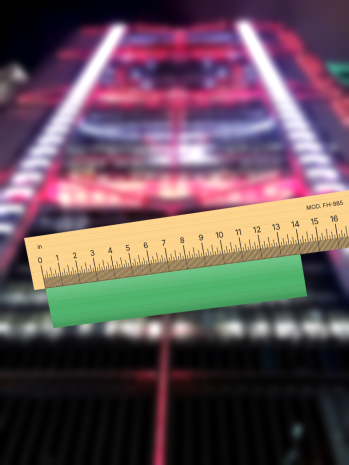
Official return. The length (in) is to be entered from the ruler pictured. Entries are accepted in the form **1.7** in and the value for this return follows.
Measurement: **14** in
